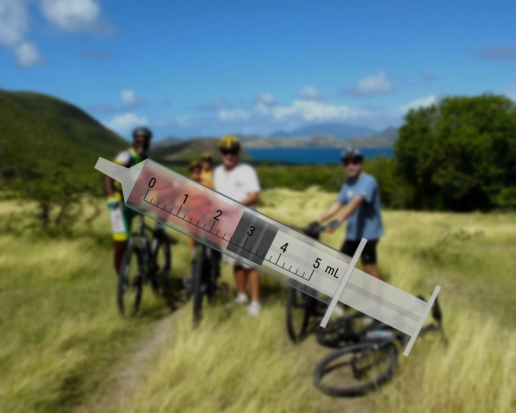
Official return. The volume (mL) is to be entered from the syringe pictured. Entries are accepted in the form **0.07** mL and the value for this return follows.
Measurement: **2.6** mL
